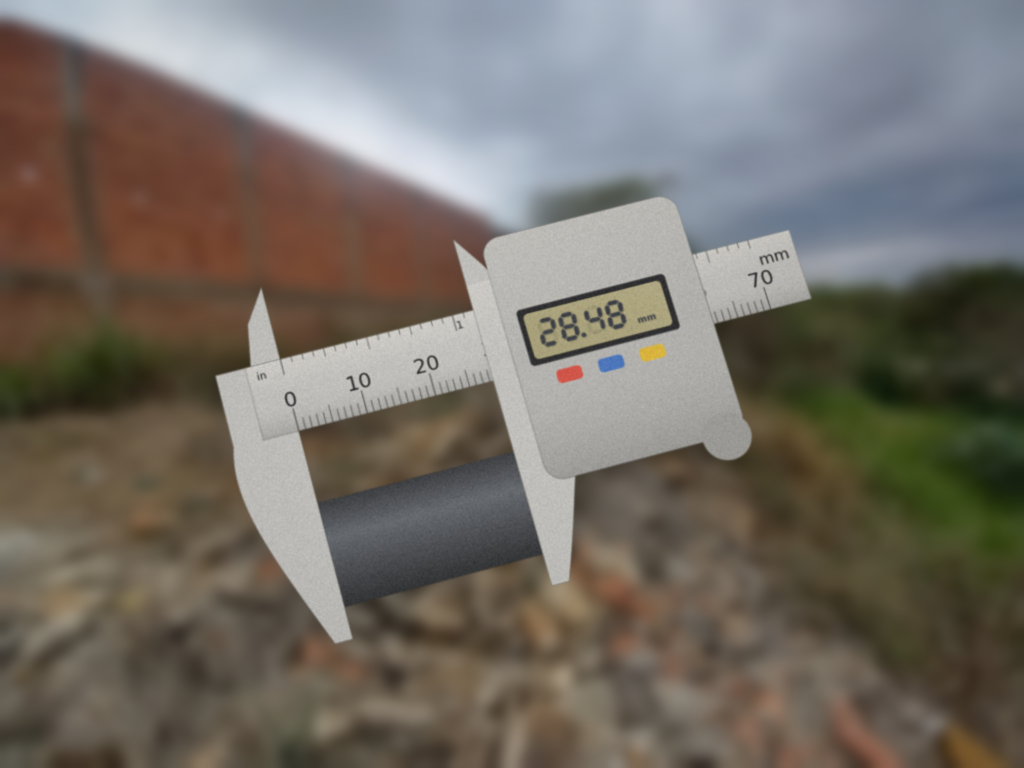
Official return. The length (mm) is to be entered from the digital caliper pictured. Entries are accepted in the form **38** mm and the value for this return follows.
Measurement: **28.48** mm
